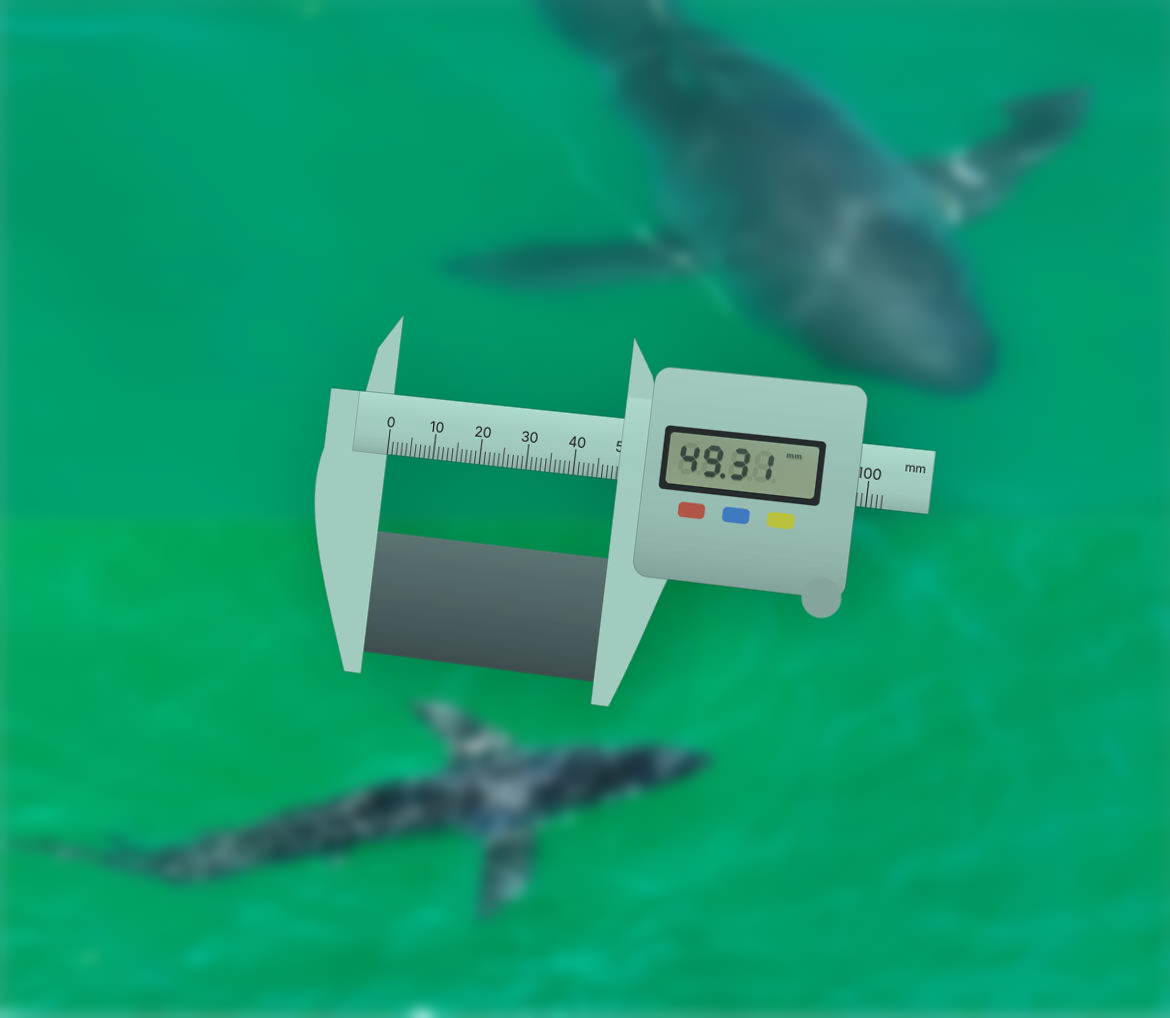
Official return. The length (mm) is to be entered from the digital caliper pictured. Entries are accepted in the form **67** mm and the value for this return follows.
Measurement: **49.31** mm
